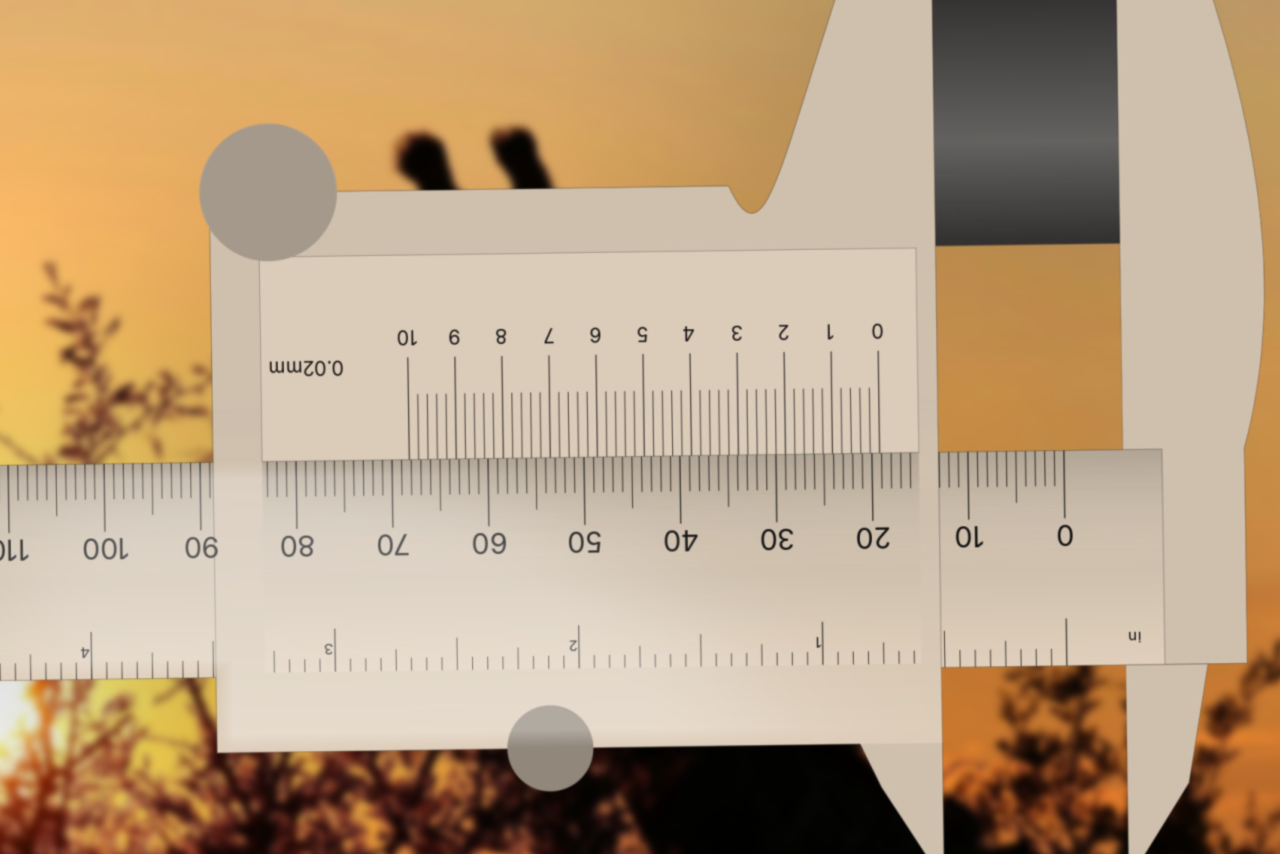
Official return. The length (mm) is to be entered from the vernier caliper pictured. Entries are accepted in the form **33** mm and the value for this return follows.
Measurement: **19.2** mm
